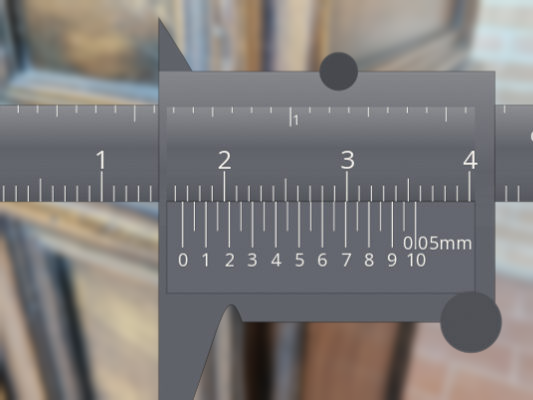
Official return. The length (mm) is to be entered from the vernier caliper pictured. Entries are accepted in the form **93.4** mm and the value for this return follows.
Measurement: **16.6** mm
